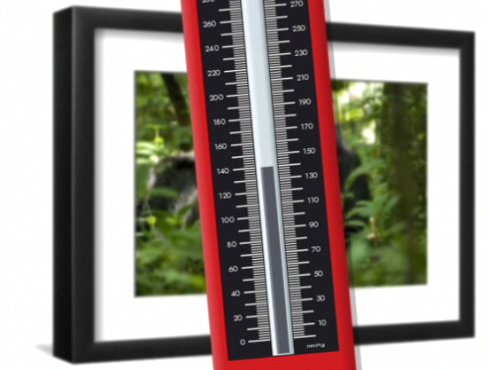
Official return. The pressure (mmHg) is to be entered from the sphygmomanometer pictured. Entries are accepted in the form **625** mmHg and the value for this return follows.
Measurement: **140** mmHg
